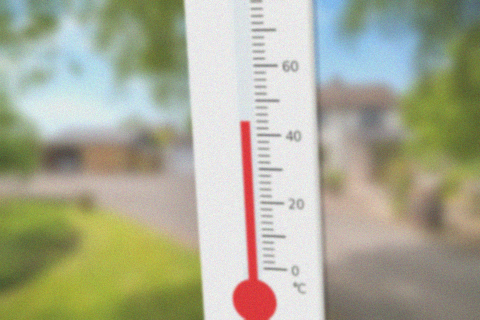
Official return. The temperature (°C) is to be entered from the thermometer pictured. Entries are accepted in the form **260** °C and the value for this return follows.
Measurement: **44** °C
